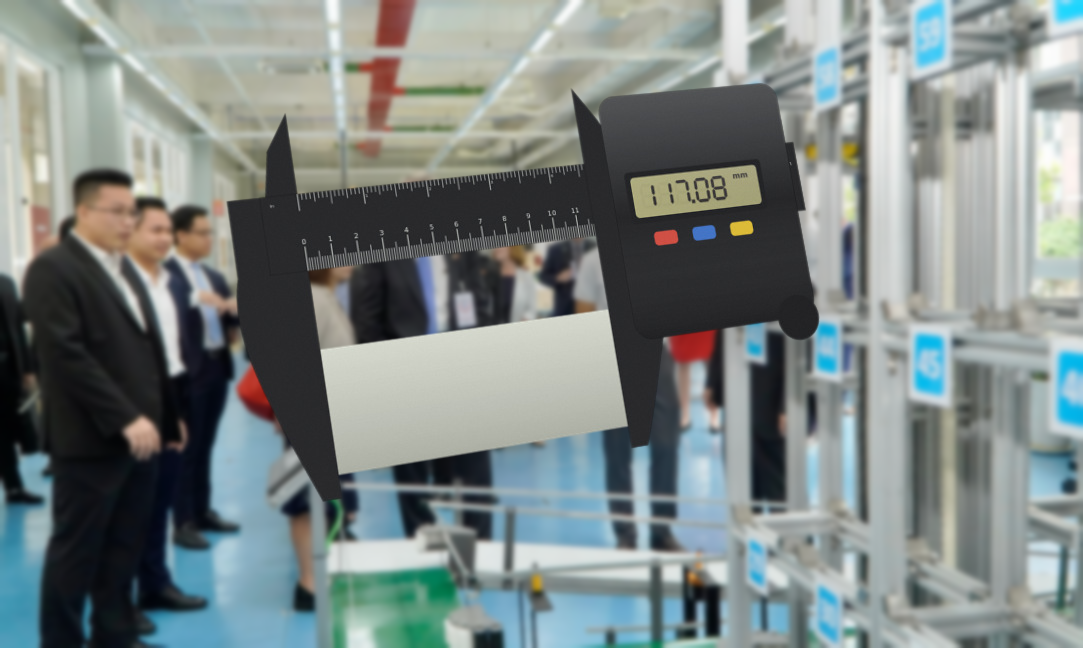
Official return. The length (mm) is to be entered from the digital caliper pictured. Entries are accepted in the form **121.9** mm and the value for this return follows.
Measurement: **117.08** mm
